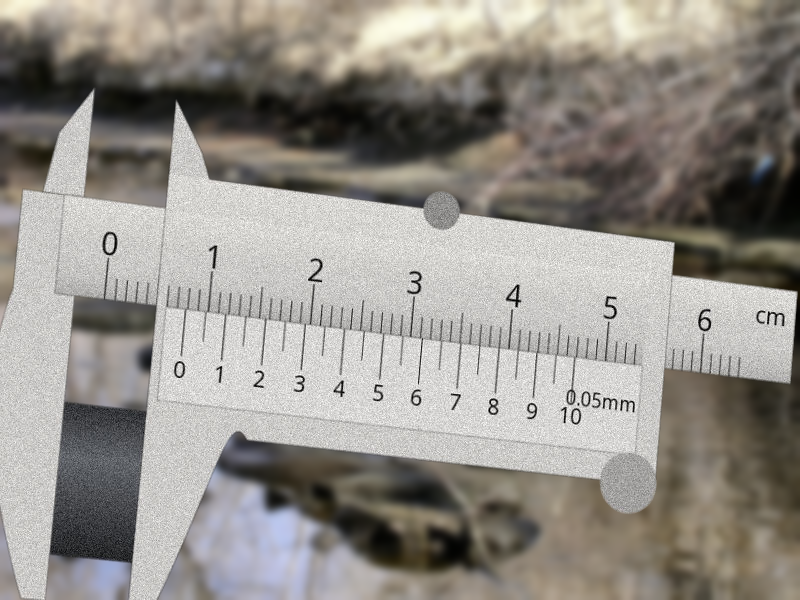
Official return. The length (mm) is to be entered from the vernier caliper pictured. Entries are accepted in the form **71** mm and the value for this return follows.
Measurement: **7.8** mm
